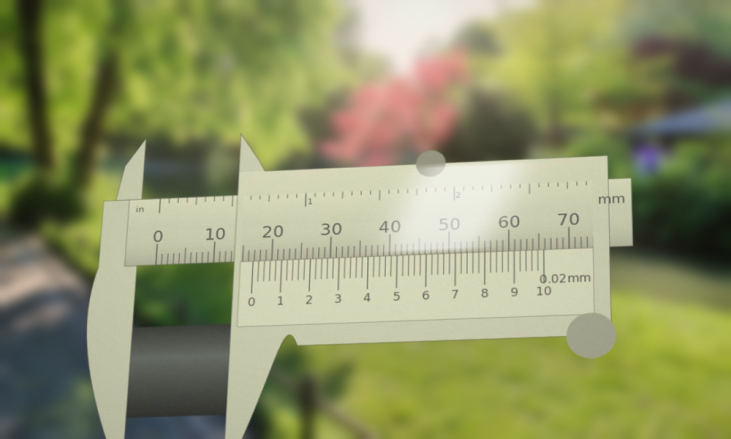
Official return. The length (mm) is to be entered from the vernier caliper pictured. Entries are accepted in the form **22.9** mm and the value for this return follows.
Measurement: **16.8** mm
